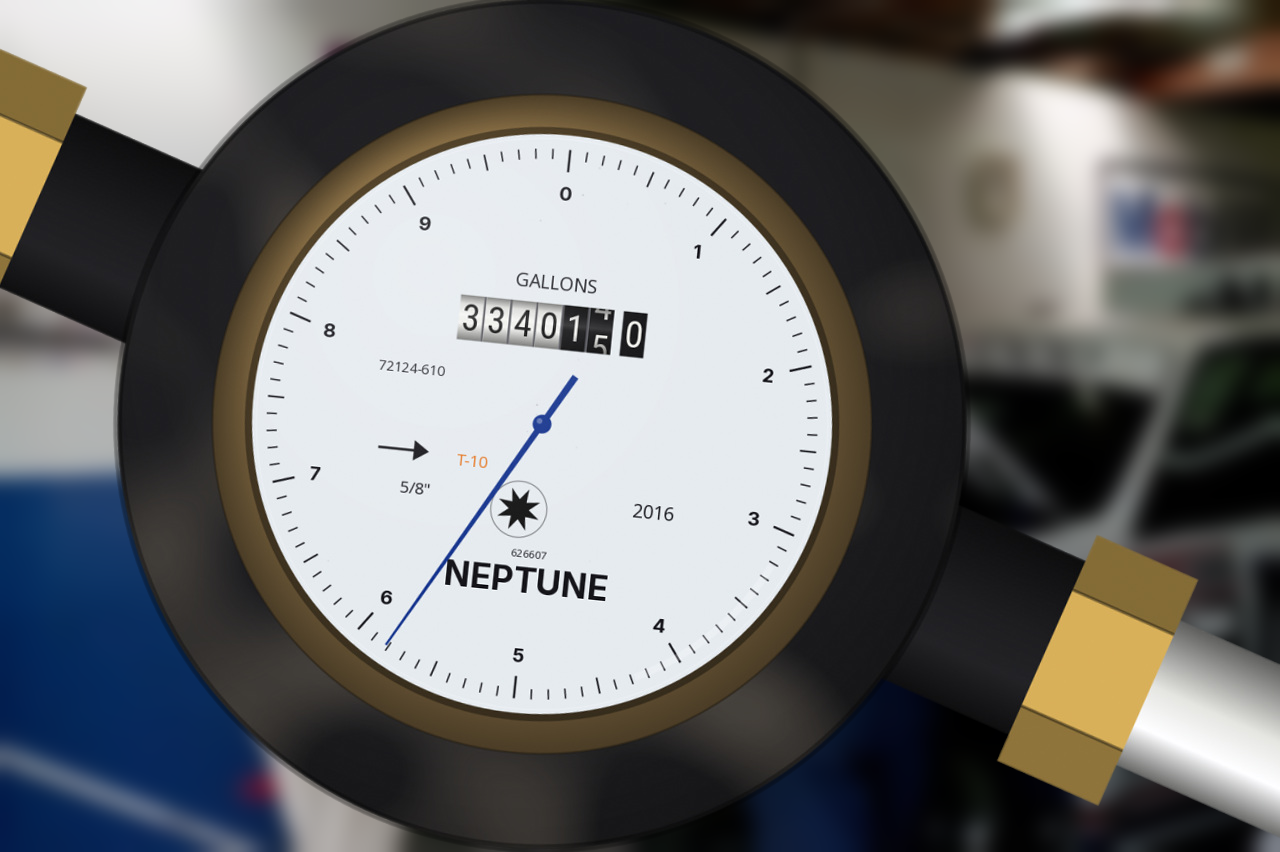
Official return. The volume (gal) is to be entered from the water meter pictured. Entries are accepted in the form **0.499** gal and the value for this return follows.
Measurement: **3340145.8** gal
